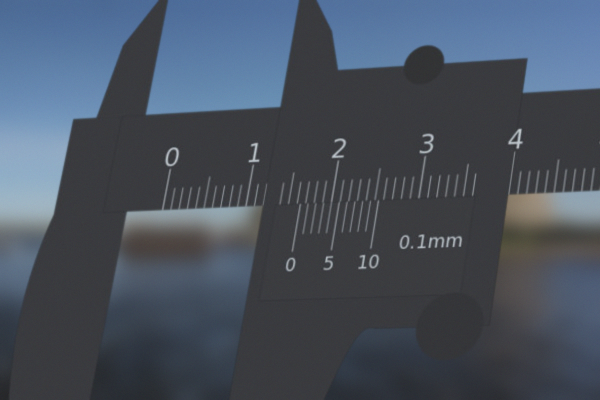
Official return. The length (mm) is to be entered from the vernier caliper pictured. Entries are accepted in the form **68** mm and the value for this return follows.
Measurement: **16.4** mm
